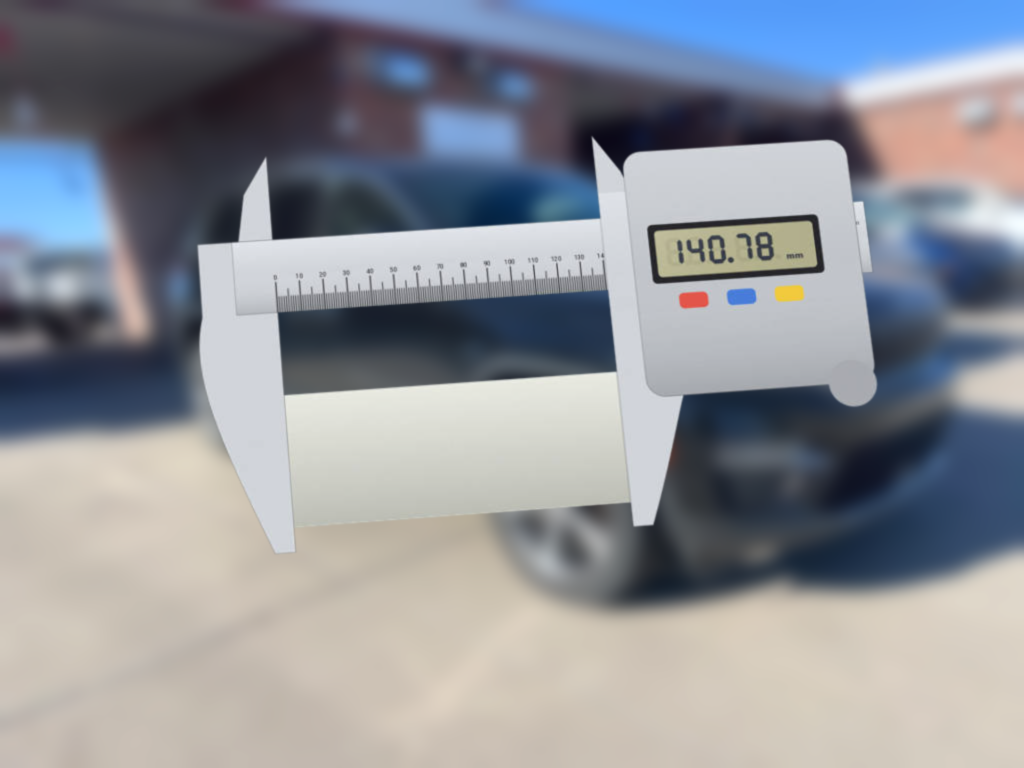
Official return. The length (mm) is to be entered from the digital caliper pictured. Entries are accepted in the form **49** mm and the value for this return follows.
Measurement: **140.78** mm
